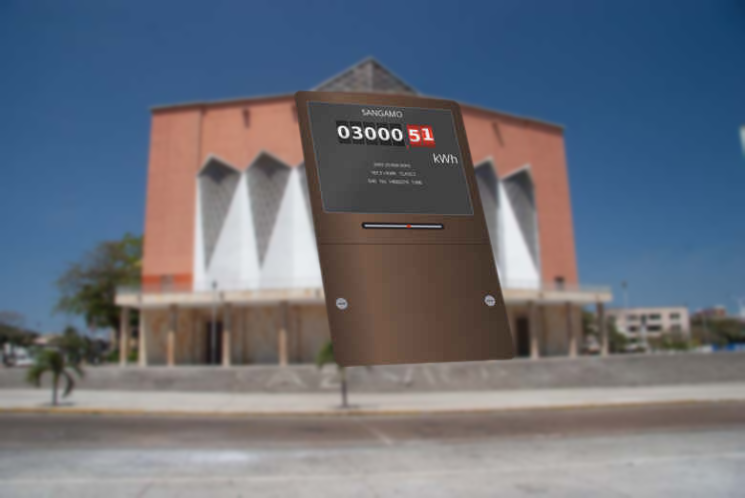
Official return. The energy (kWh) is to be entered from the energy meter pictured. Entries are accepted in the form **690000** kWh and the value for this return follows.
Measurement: **3000.51** kWh
